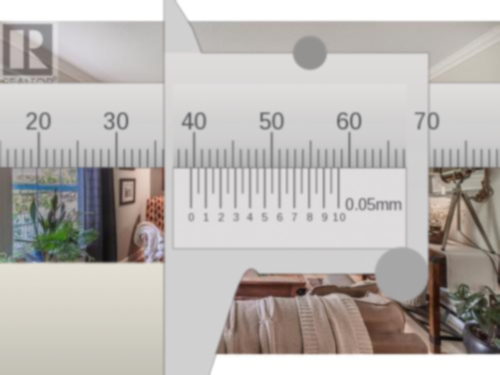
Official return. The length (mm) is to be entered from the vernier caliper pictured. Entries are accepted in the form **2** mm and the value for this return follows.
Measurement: **39.6** mm
